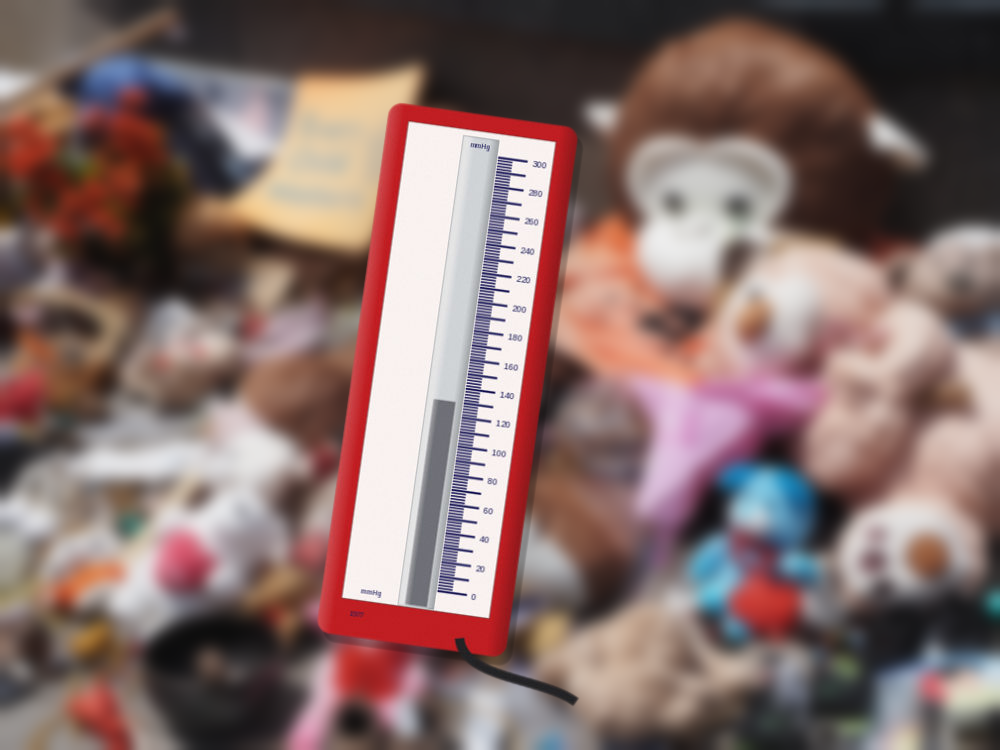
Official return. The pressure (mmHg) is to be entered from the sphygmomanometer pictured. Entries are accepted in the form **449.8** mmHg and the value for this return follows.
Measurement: **130** mmHg
